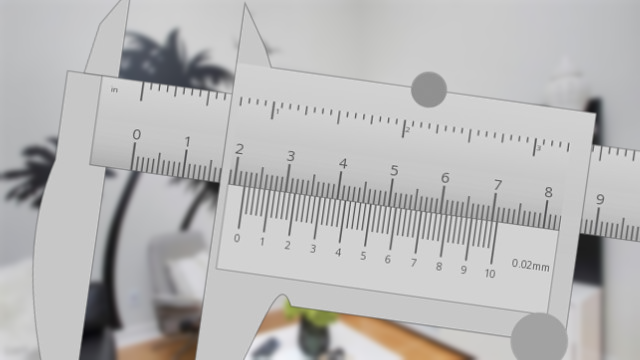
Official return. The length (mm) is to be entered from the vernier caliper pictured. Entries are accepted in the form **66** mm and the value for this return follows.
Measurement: **22.0** mm
